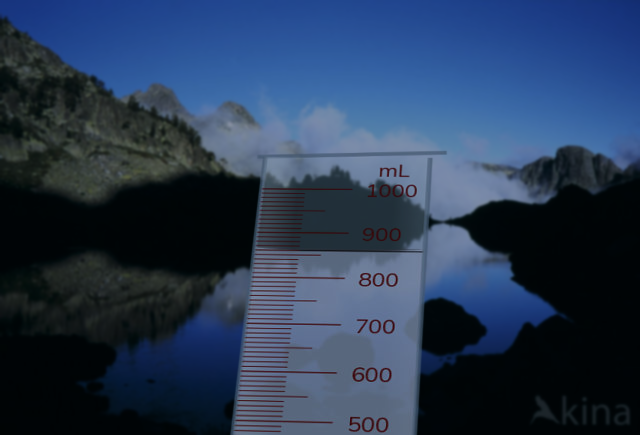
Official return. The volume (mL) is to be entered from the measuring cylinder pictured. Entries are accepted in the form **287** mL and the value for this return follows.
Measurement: **860** mL
